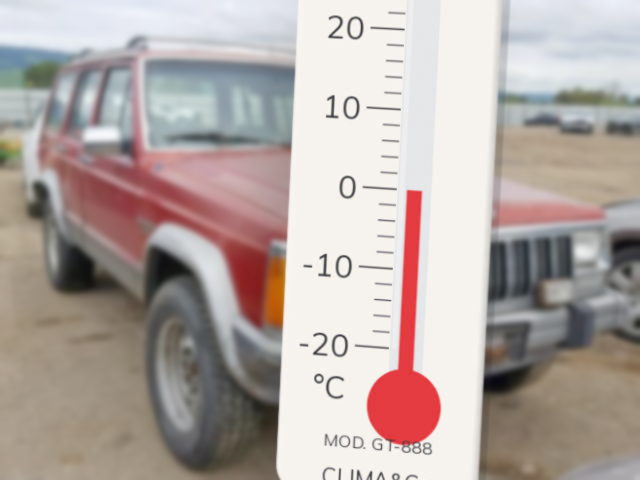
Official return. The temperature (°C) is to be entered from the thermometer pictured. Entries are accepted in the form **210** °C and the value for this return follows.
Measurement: **0** °C
